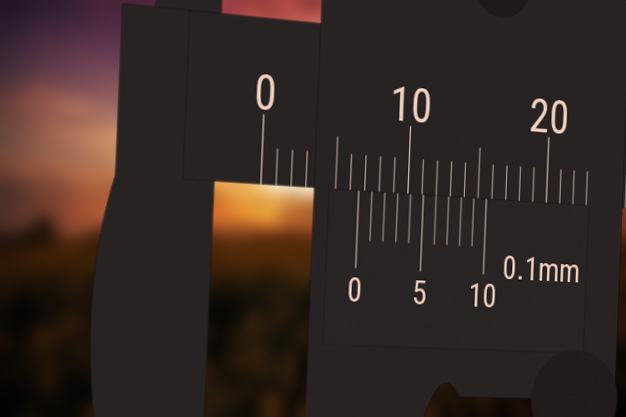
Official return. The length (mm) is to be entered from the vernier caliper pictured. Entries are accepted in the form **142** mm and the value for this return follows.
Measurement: **6.6** mm
